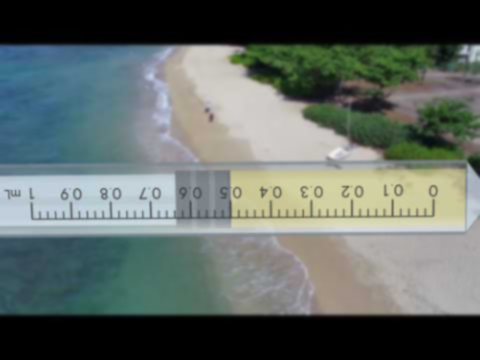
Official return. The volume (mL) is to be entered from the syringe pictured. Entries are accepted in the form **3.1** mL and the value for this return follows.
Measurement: **0.5** mL
